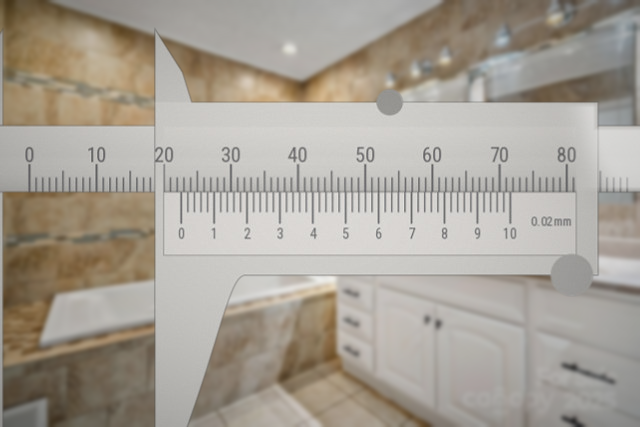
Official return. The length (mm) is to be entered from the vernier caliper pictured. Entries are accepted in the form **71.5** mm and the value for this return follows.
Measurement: **22.6** mm
